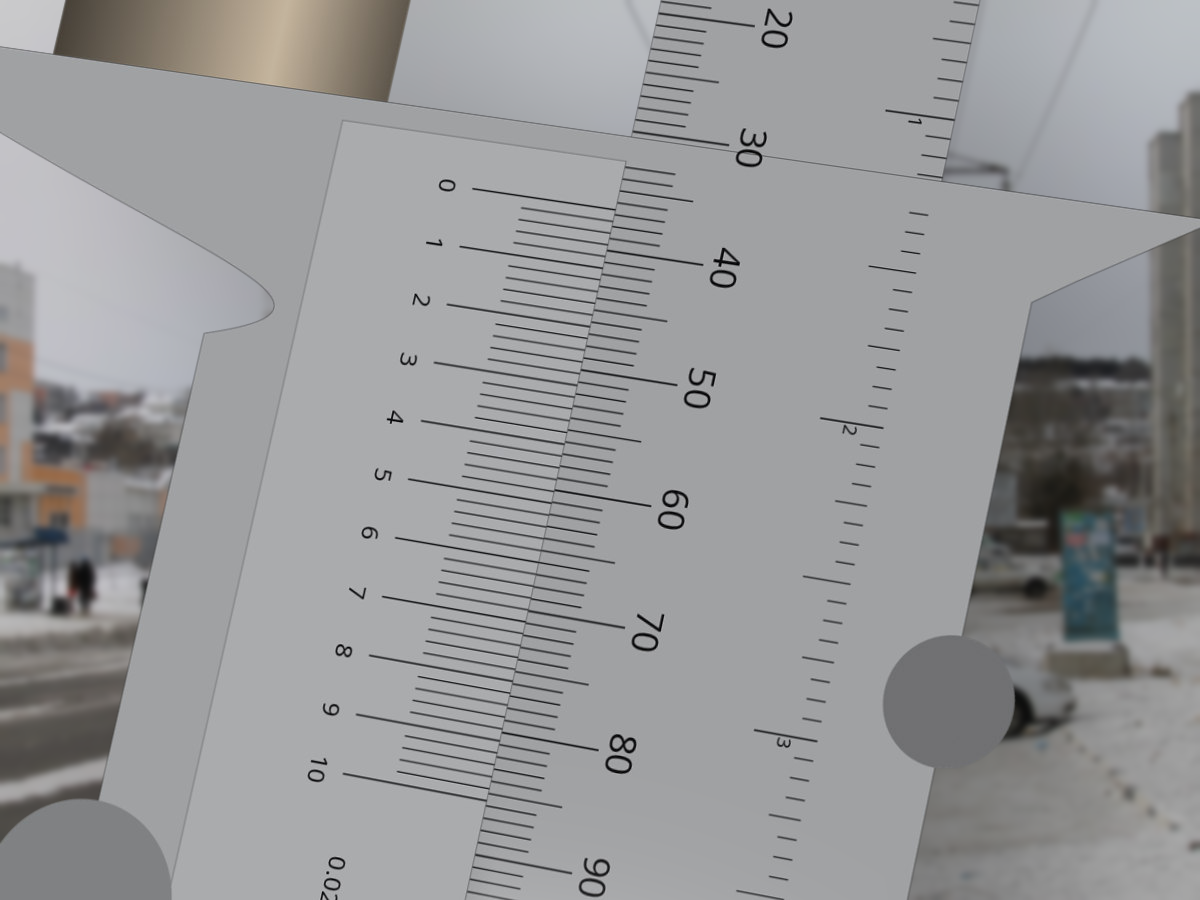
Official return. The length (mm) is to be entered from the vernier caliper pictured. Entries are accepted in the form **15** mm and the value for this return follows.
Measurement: **36.6** mm
